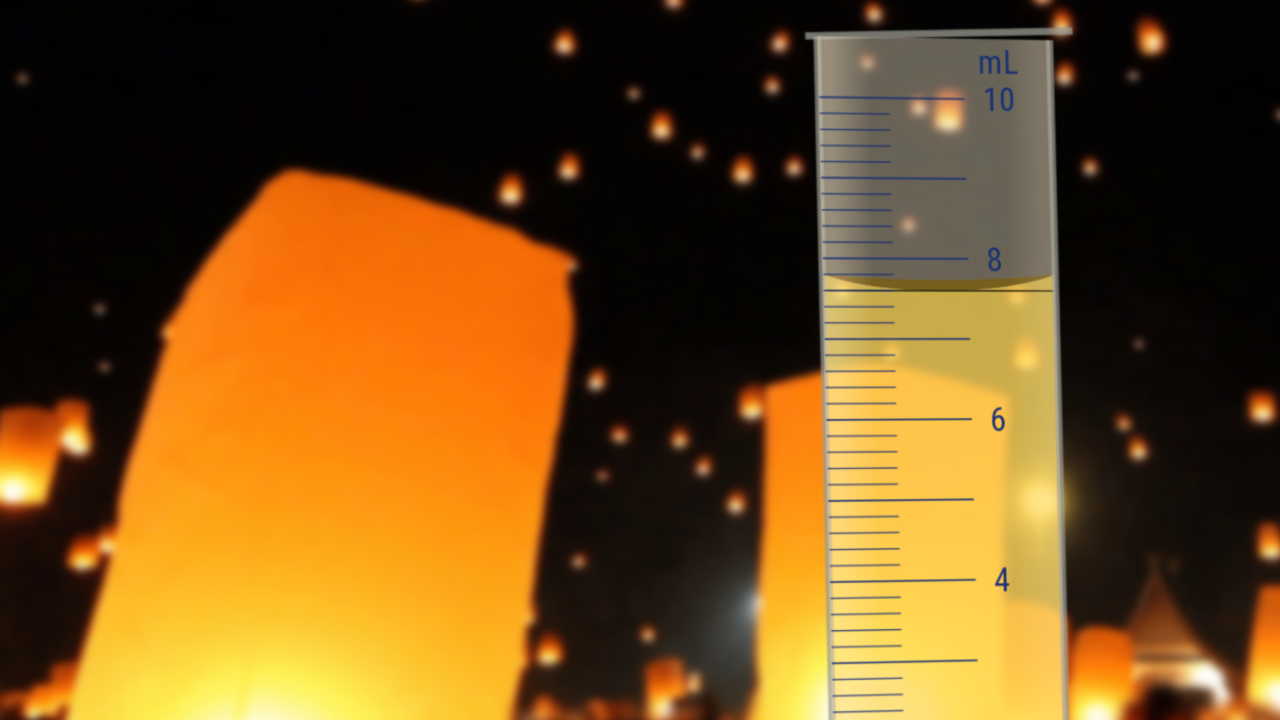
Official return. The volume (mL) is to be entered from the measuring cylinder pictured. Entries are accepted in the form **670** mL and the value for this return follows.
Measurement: **7.6** mL
